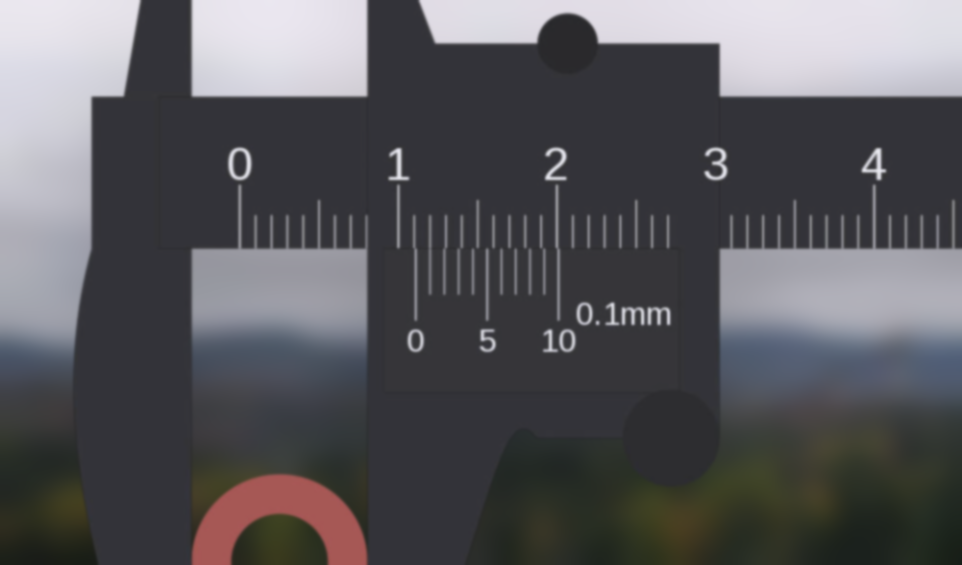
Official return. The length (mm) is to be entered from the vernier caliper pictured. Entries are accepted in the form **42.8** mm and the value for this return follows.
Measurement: **11.1** mm
